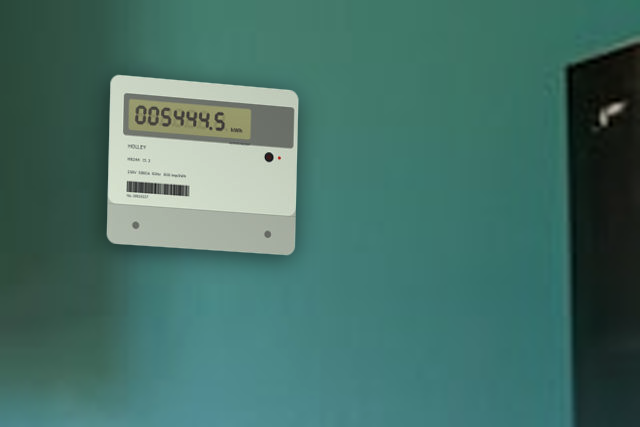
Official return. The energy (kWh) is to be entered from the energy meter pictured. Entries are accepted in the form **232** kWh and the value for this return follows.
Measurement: **5444.5** kWh
